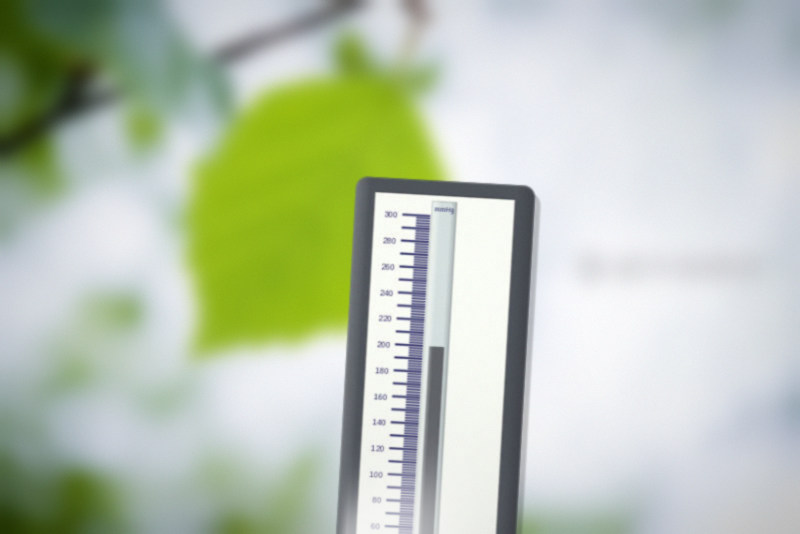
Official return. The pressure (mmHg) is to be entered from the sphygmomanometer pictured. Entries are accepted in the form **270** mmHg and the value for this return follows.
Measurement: **200** mmHg
